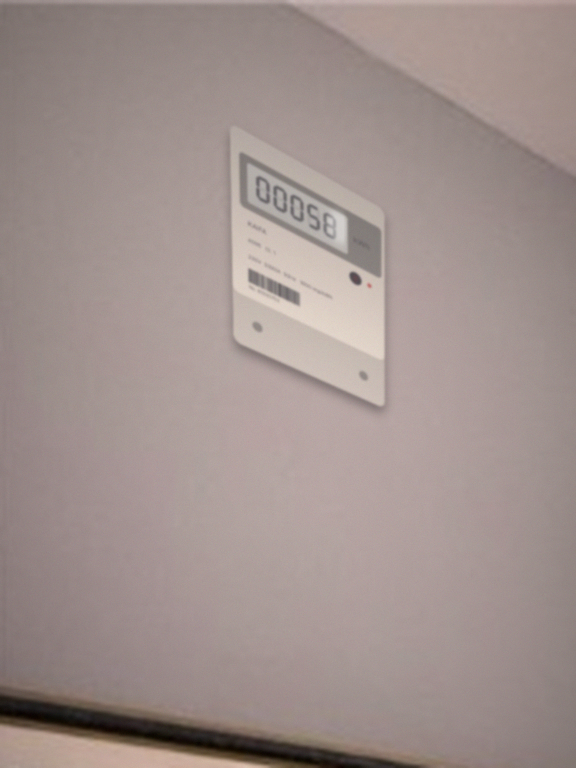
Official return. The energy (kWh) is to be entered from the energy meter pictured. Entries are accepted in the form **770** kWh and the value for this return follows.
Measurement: **58** kWh
